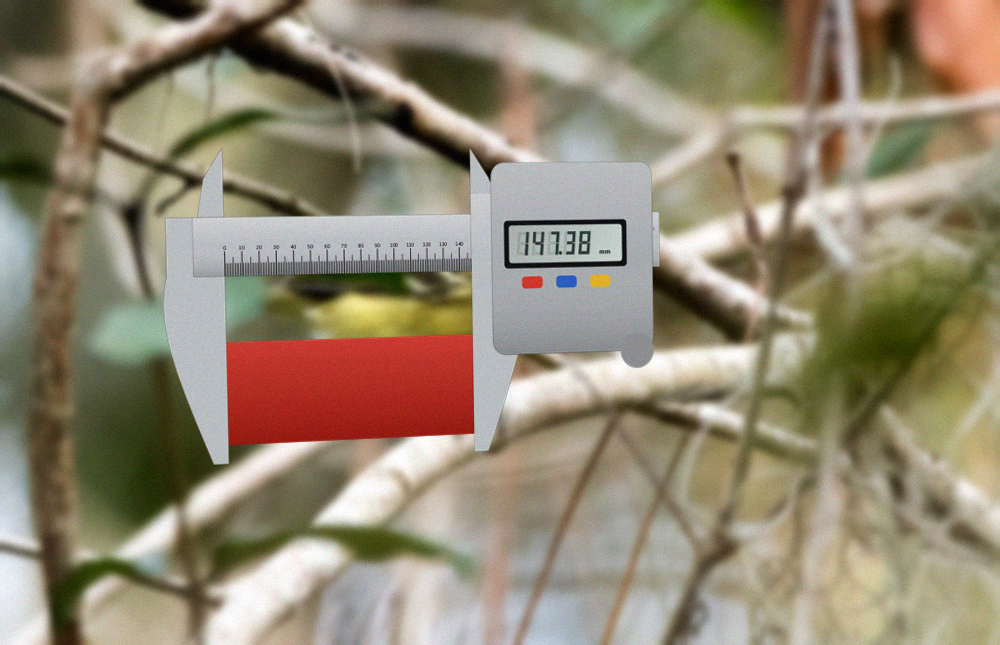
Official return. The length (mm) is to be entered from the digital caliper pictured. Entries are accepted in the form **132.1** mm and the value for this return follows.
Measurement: **147.38** mm
